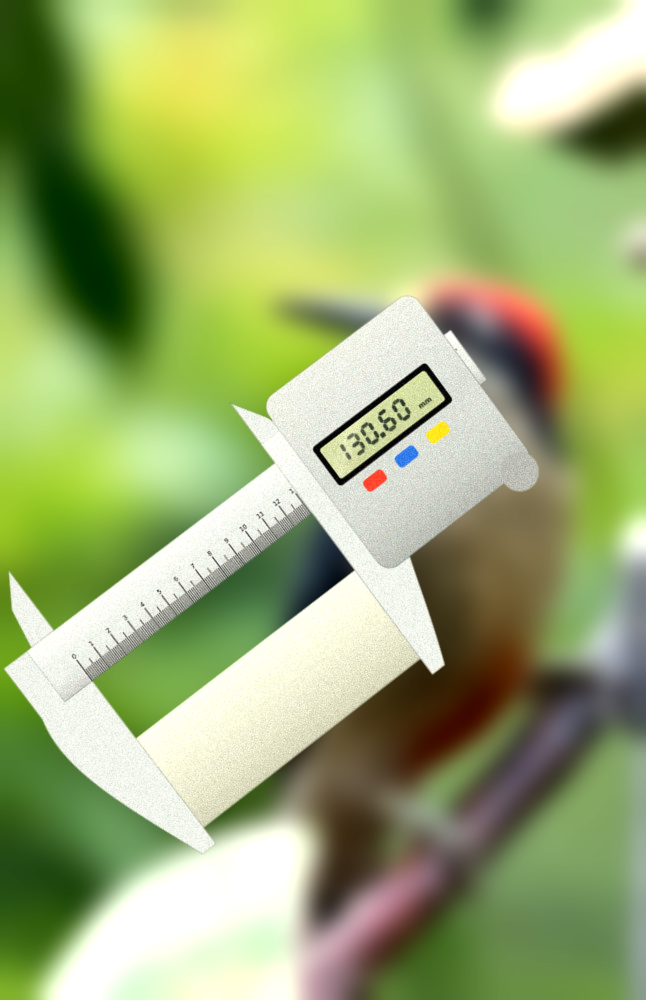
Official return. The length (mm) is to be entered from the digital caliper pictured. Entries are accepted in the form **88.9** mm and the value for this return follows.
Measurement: **130.60** mm
